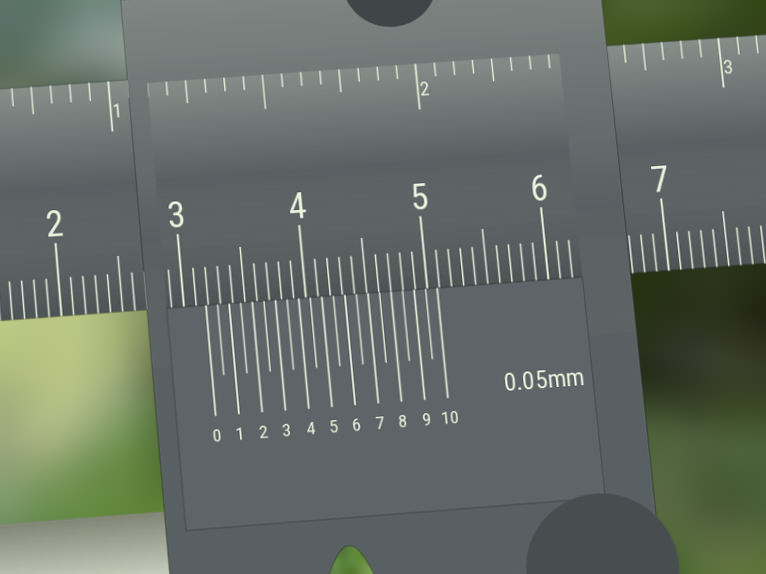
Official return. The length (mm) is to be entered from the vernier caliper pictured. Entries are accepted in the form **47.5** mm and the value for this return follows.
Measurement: **31.8** mm
